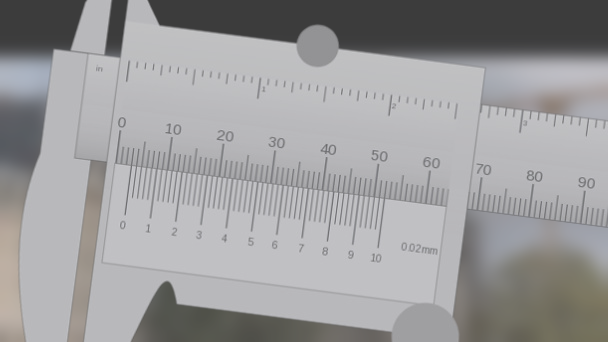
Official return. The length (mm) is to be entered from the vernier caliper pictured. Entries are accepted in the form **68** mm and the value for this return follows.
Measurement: **3.0** mm
